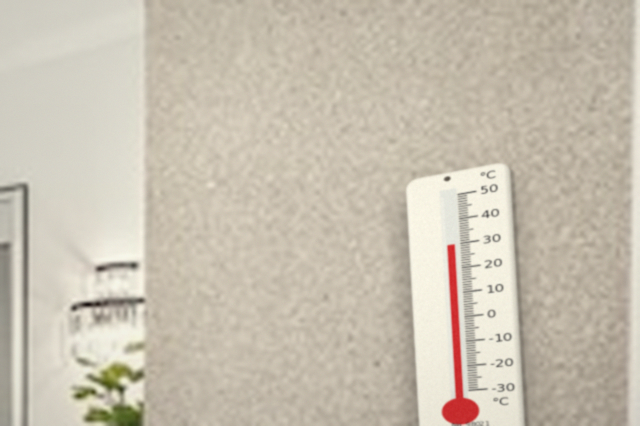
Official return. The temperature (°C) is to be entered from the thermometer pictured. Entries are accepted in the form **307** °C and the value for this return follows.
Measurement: **30** °C
